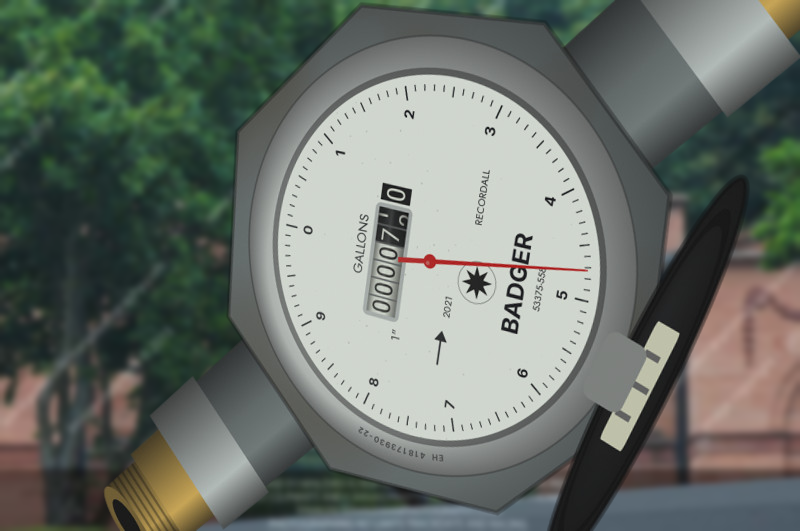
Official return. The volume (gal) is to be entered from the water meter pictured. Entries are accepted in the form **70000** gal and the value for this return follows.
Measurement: **714.7** gal
